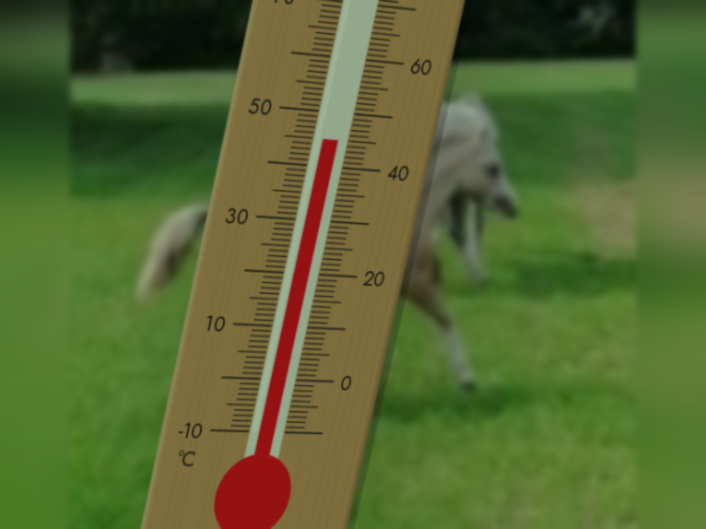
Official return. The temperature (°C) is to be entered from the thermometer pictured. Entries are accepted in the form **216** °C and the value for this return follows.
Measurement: **45** °C
